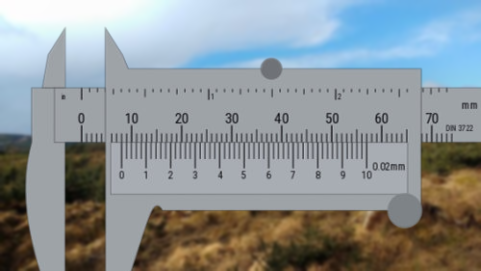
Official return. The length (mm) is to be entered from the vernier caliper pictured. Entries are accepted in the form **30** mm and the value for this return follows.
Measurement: **8.0** mm
